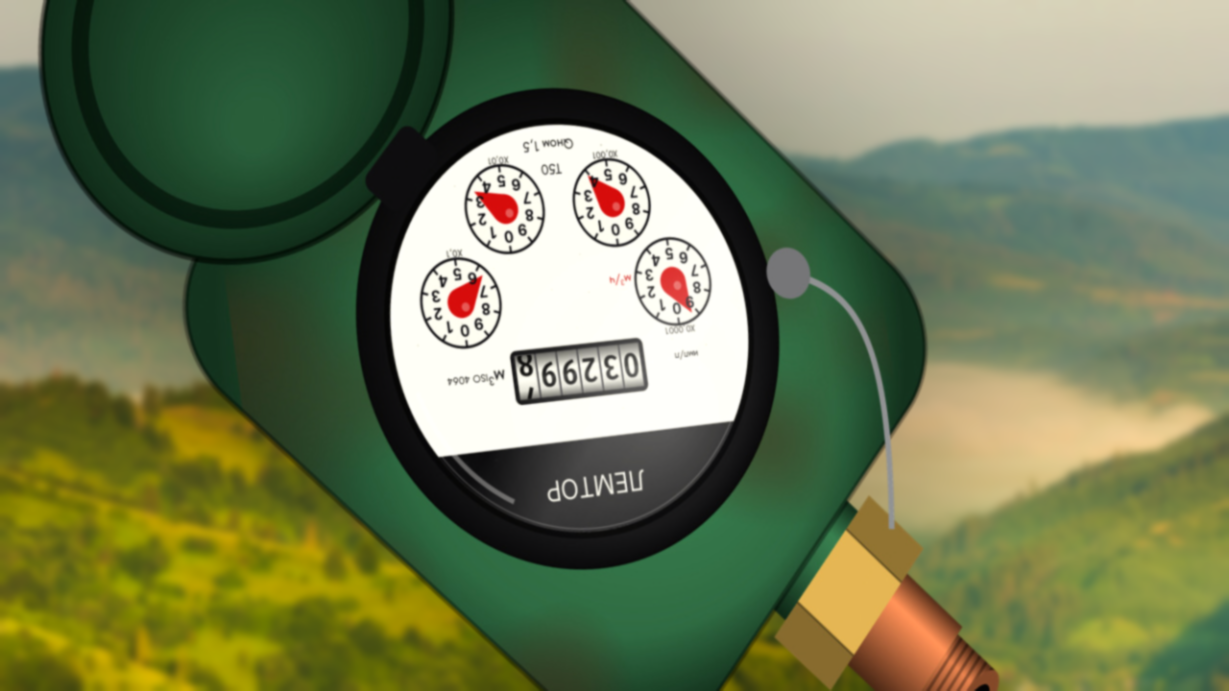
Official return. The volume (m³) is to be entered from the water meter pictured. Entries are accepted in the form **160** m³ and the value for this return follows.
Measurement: **32997.6339** m³
